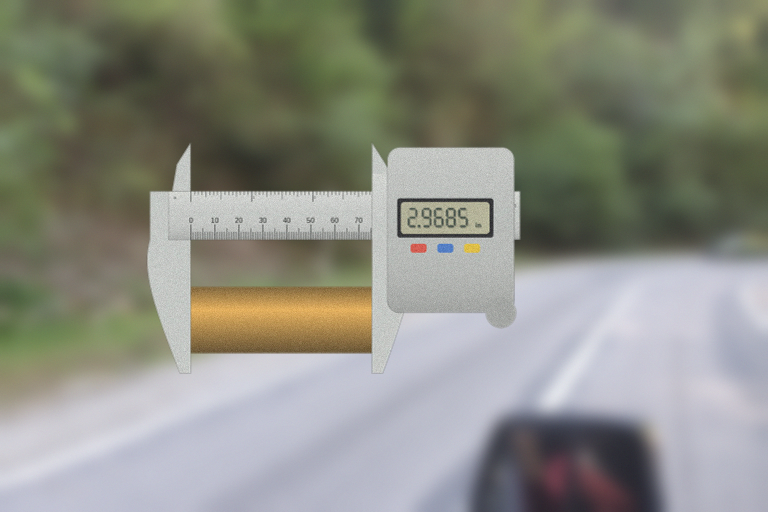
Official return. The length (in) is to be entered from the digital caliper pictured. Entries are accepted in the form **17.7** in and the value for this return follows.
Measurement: **2.9685** in
